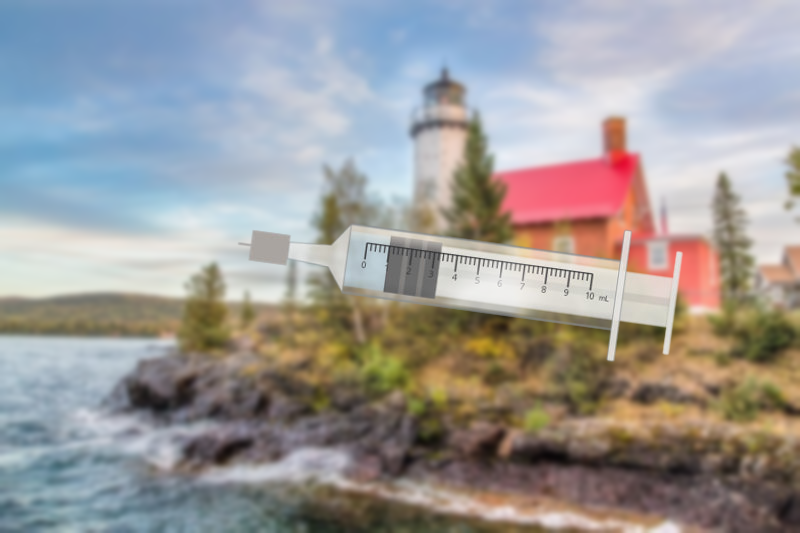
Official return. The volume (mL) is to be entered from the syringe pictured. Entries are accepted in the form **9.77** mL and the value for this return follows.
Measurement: **1** mL
